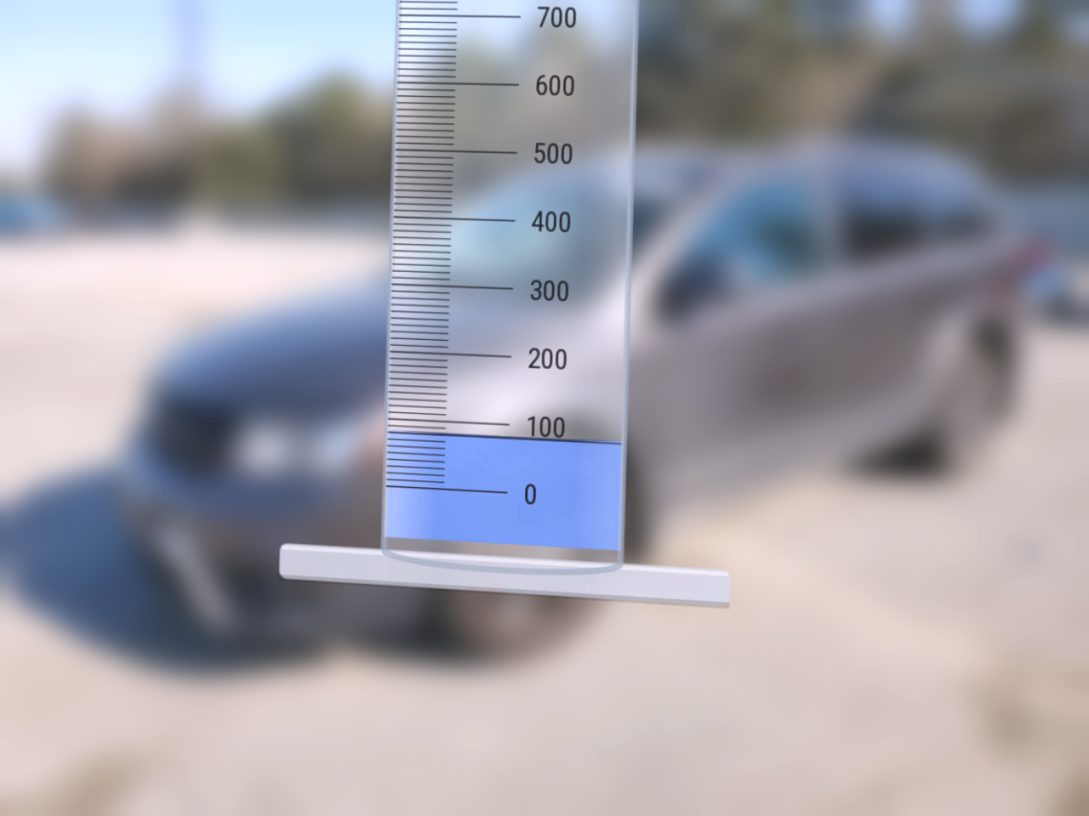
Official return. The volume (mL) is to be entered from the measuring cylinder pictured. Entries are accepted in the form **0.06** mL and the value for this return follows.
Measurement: **80** mL
